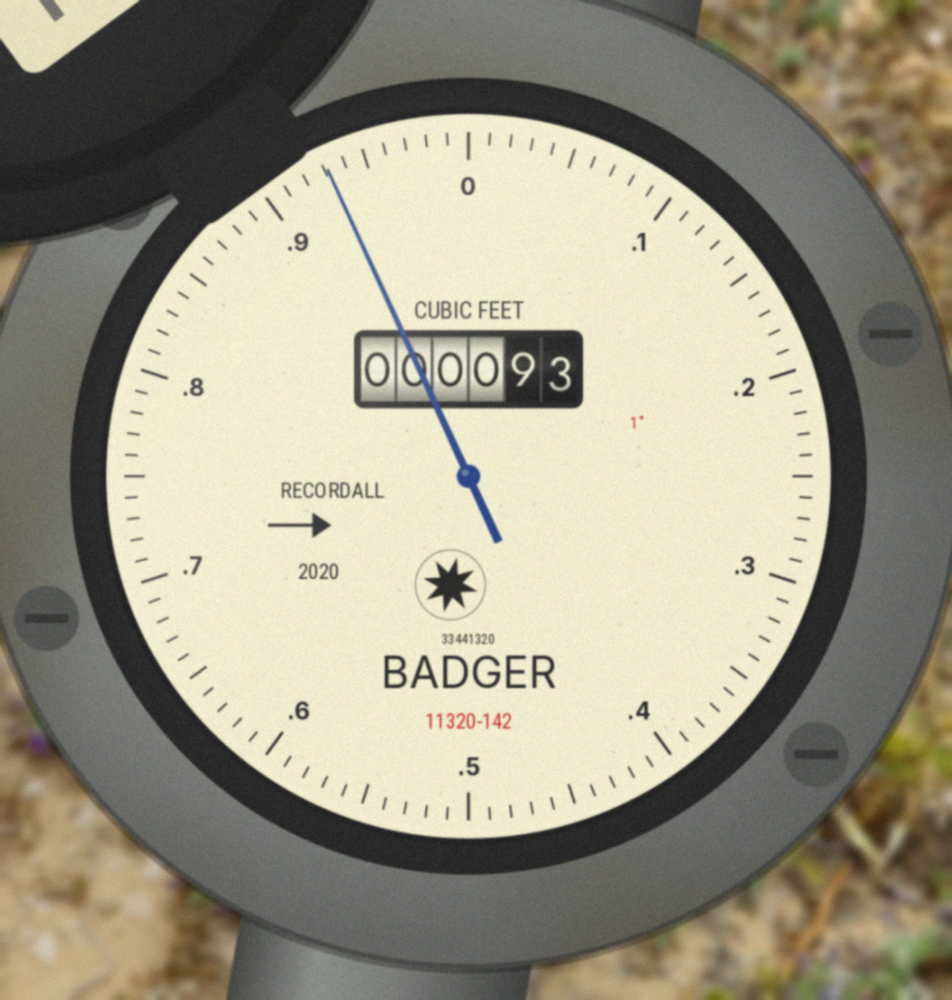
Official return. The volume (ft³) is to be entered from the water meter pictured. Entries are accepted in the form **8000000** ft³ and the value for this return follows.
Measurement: **92.93** ft³
